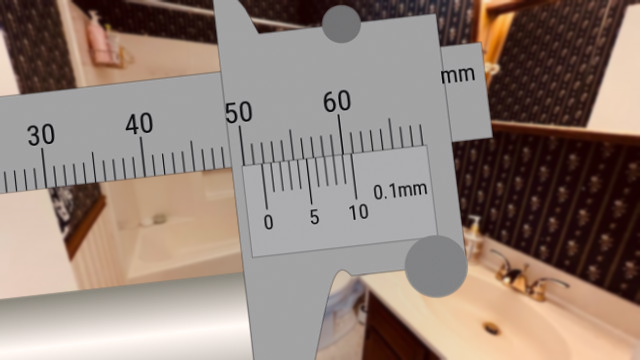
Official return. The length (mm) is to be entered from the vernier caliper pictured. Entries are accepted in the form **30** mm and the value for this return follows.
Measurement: **51.8** mm
